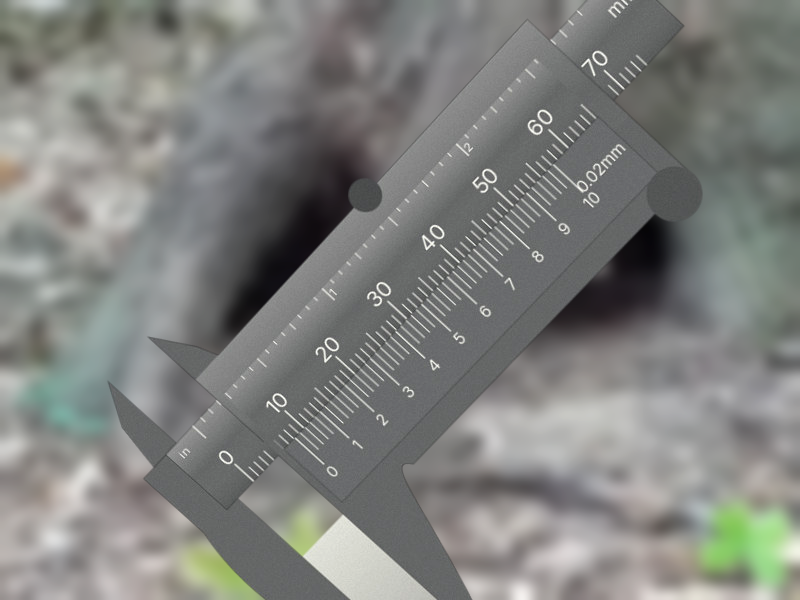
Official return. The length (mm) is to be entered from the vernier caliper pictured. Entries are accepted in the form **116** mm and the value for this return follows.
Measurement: **8.2** mm
